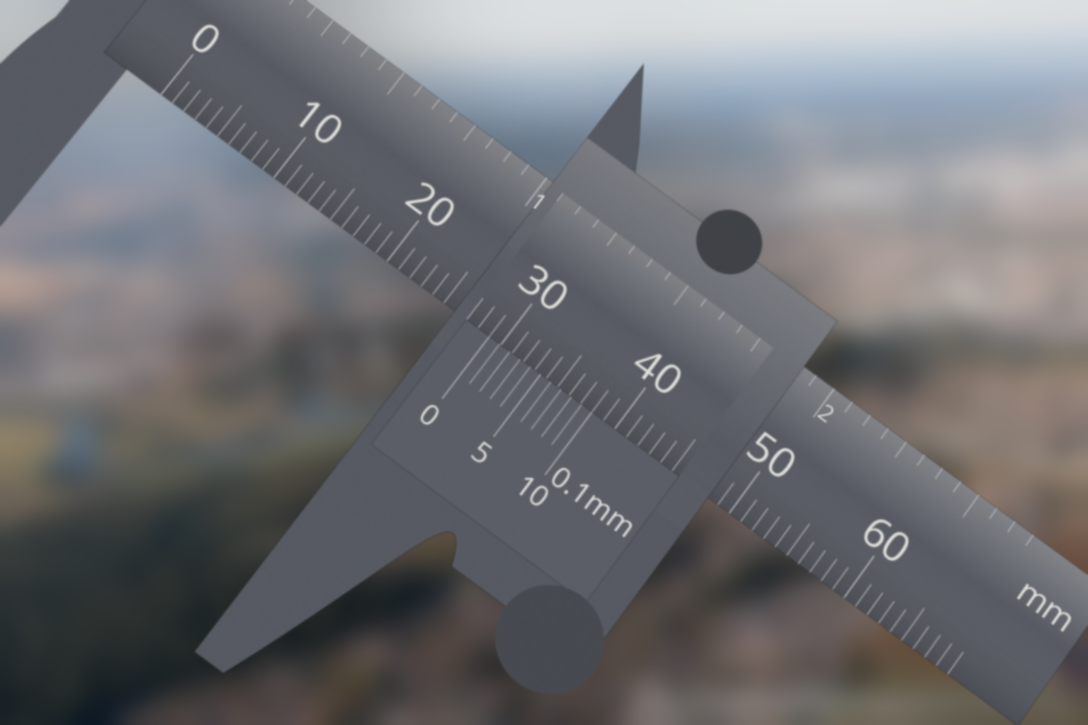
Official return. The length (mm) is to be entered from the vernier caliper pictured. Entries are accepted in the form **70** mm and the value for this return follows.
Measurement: **29.0** mm
